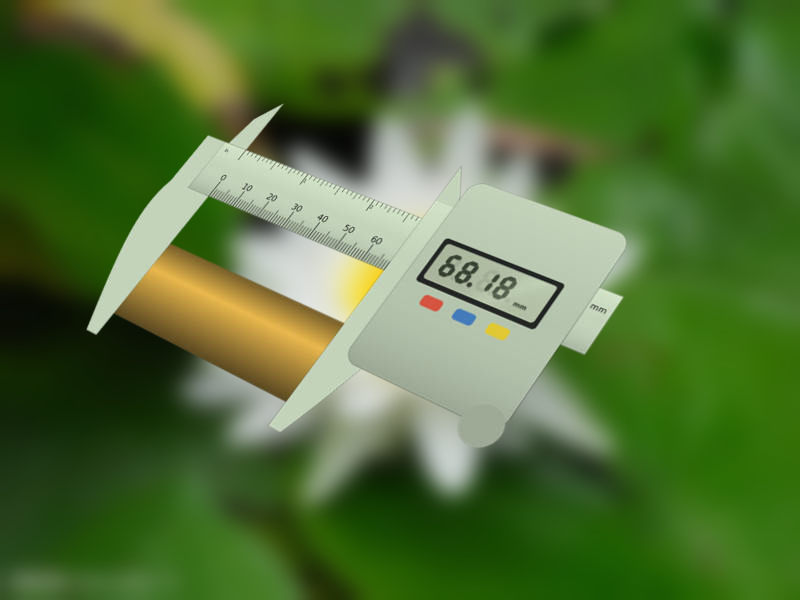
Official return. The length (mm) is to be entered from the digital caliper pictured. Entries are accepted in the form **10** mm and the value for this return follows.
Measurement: **68.18** mm
